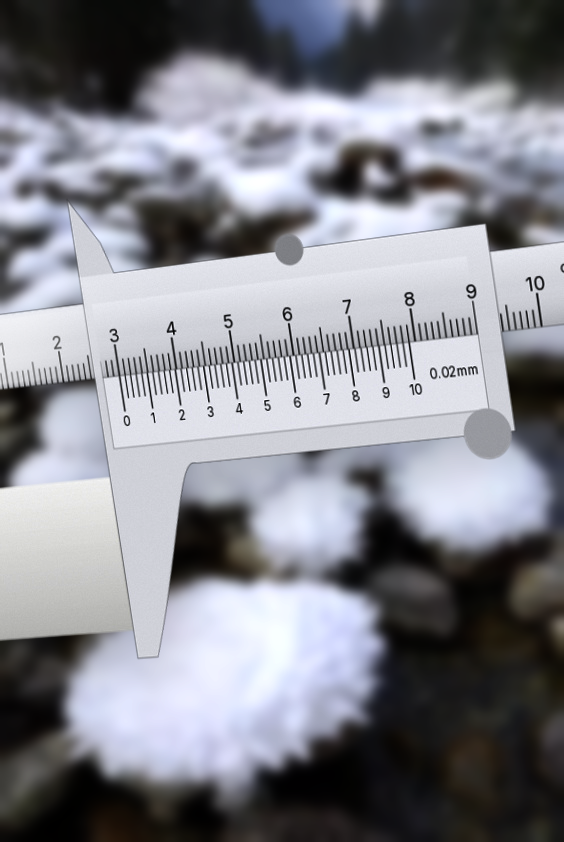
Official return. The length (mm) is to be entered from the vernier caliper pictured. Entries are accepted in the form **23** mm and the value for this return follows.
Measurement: **30.0** mm
